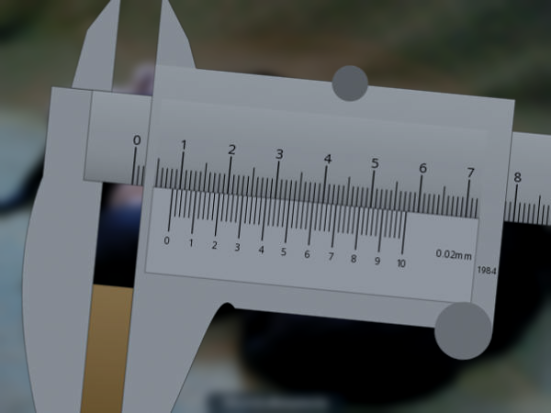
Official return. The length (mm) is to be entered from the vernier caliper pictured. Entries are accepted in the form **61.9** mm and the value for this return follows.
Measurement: **8.5** mm
